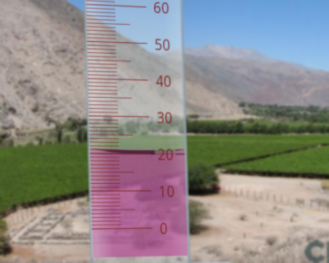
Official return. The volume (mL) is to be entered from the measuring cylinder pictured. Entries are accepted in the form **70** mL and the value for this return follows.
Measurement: **20** mL
